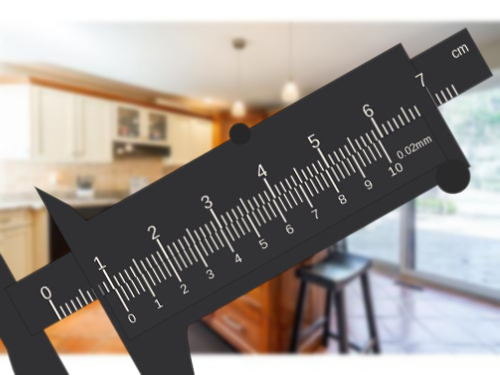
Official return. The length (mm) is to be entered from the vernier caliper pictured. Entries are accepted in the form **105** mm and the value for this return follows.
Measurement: **10.2** mm
